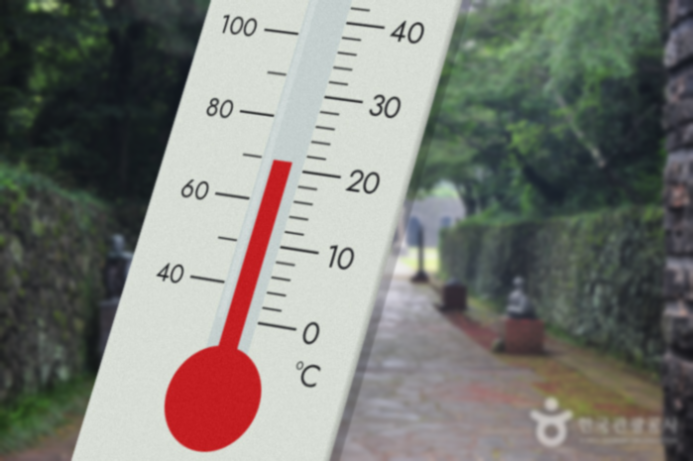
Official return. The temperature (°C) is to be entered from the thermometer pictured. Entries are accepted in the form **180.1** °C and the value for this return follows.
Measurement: **21** °C
